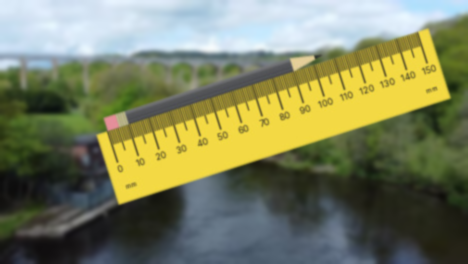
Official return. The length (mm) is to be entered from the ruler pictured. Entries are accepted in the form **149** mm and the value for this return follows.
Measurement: **105** mm
